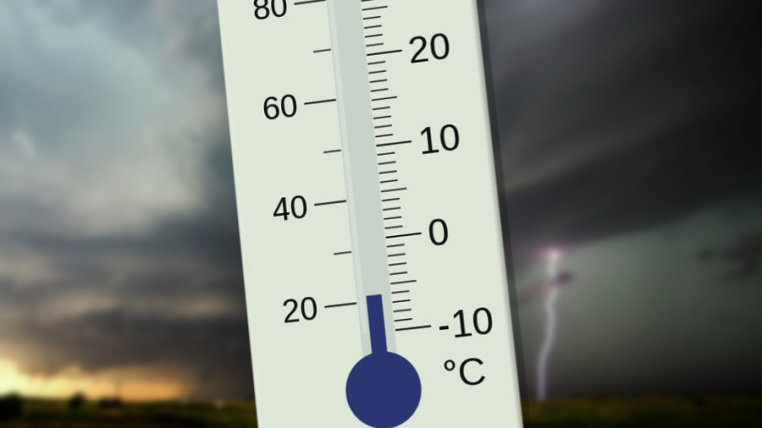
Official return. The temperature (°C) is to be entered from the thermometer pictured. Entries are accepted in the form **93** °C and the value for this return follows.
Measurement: **-6** °C
